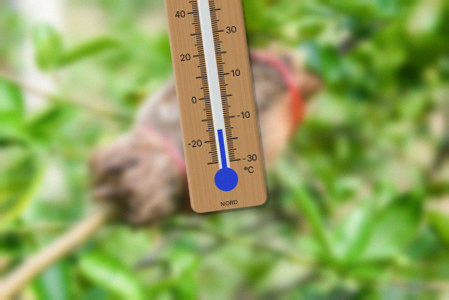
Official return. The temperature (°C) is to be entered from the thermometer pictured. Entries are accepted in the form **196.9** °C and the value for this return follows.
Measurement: **-15** °C
